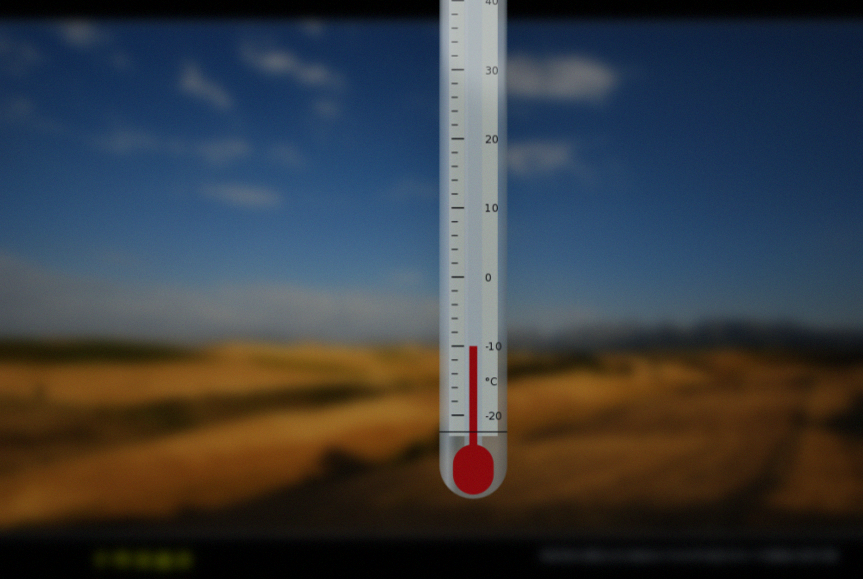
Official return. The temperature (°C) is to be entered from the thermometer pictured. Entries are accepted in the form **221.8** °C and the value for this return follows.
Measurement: **-10** °C
